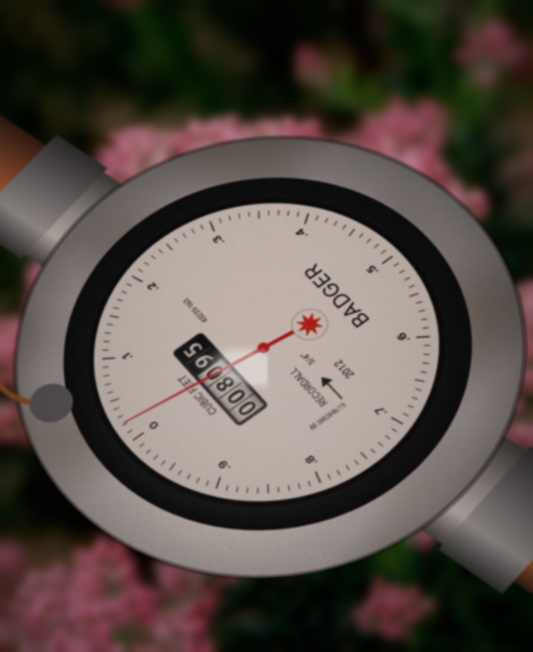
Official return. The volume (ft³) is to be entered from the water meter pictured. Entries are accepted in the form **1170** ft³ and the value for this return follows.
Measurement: **8095.02** ft³
